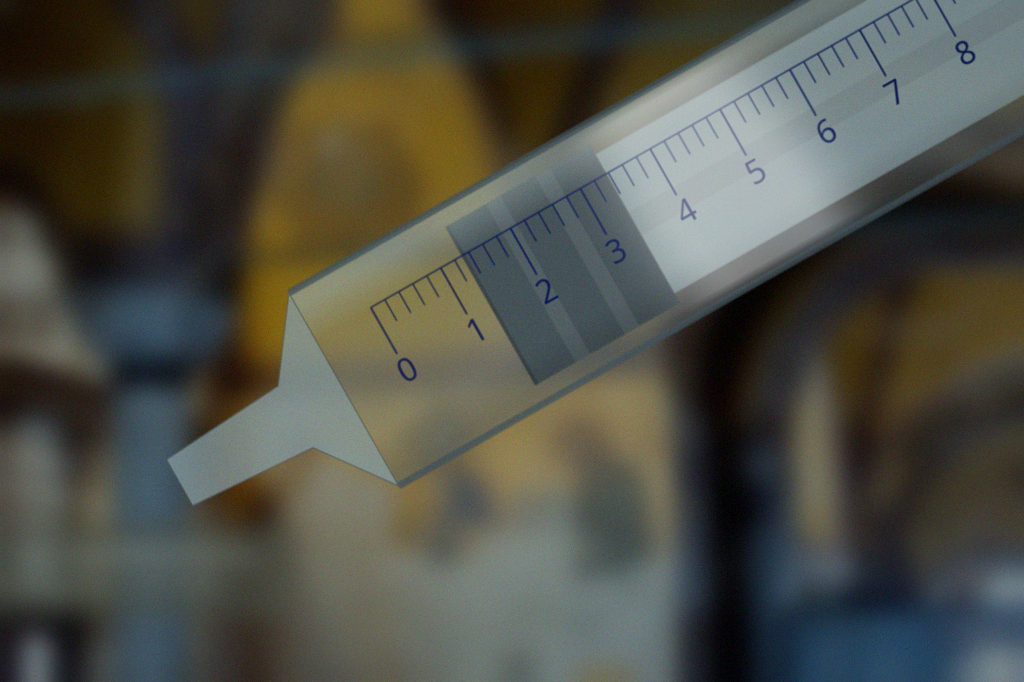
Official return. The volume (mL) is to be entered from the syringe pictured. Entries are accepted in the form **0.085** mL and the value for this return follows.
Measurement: **1.3** mL
